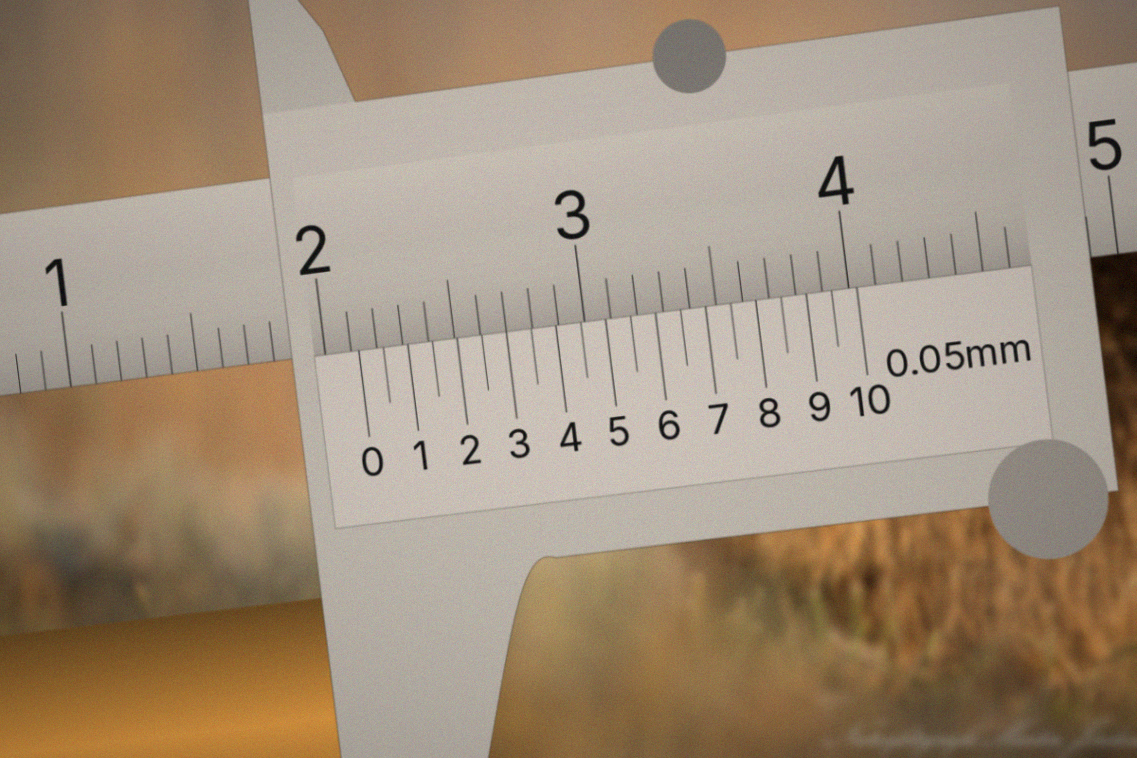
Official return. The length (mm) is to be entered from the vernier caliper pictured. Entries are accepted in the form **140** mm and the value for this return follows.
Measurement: **21.30** mm
